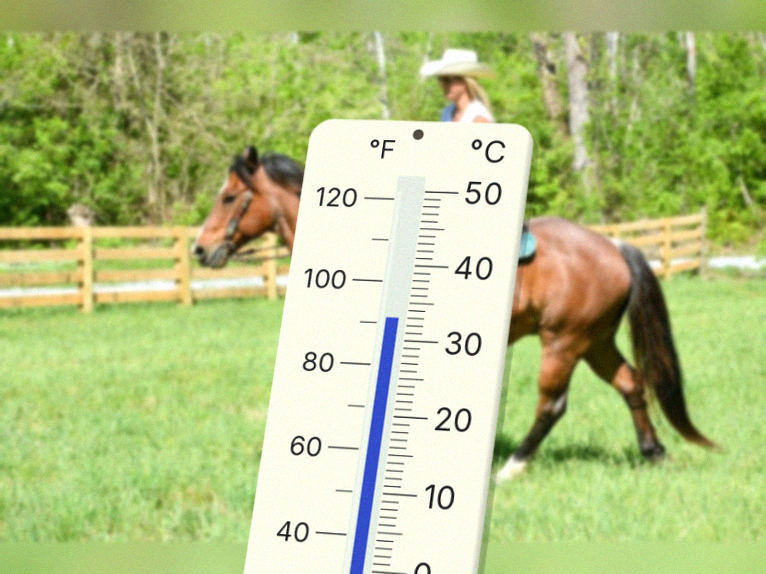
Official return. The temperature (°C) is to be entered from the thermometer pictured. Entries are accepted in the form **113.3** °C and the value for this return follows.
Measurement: **33** °C
